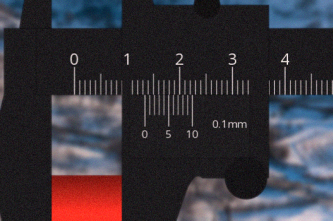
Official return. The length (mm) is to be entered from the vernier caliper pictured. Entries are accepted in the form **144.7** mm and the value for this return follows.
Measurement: **13.4** mm
